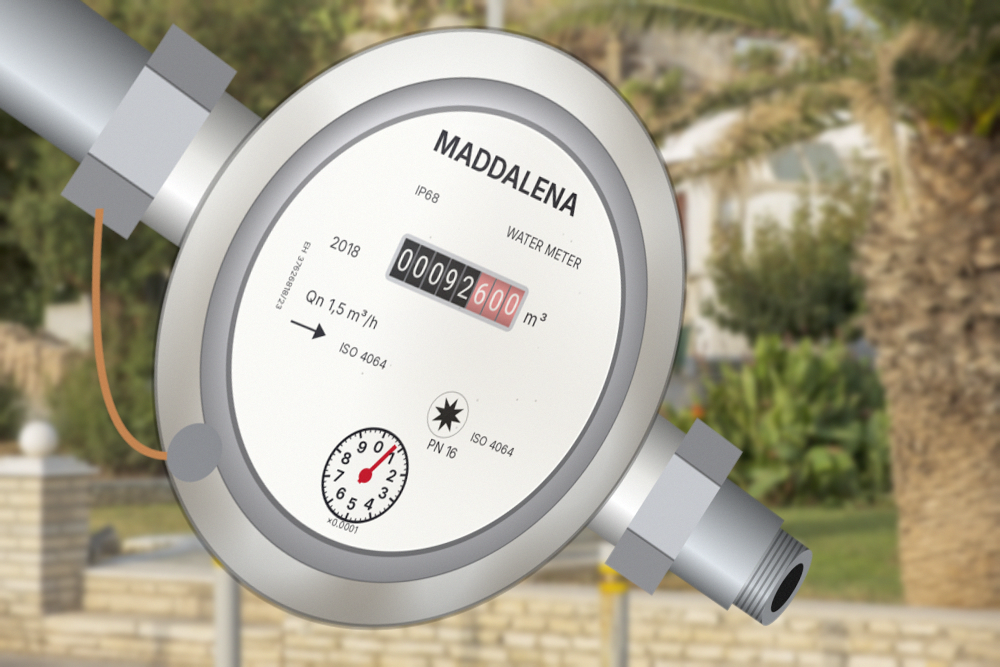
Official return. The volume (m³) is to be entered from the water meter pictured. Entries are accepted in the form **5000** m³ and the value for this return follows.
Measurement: **92.6000** m³
